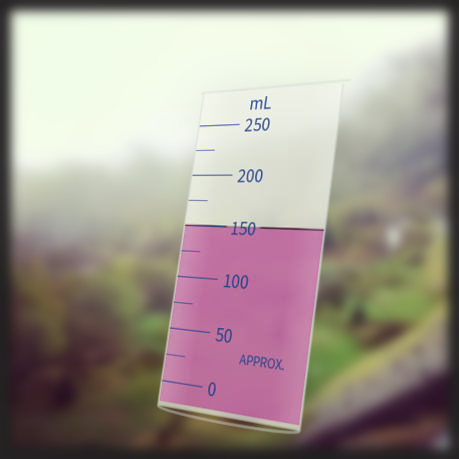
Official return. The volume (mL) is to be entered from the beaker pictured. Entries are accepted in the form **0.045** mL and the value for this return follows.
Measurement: **150** mL
